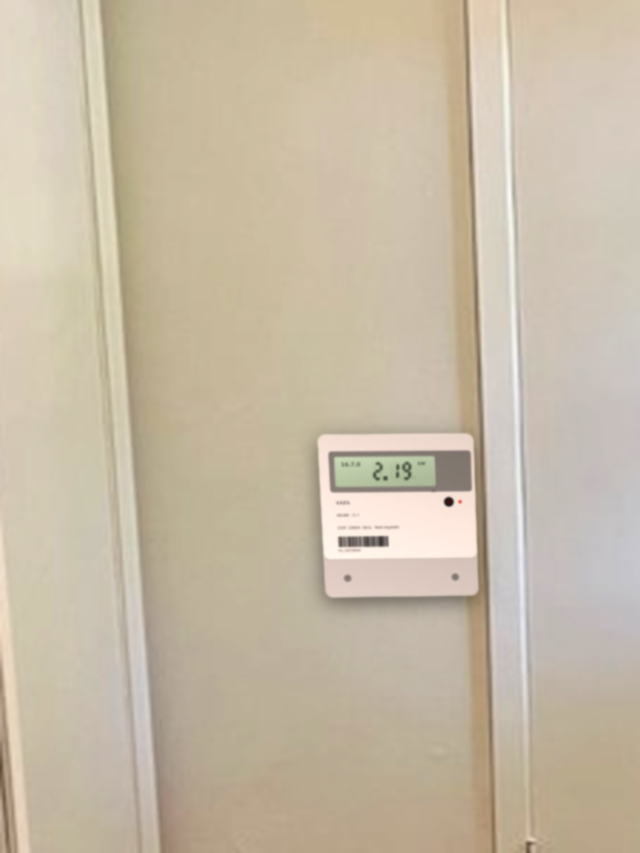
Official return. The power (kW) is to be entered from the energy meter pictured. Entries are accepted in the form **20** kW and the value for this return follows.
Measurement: **2.19** kW
